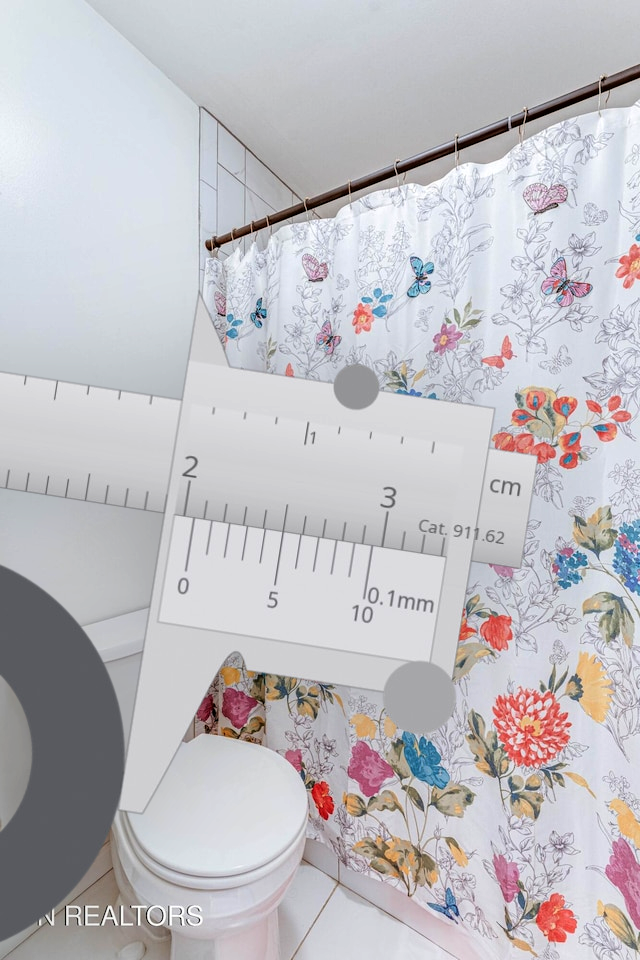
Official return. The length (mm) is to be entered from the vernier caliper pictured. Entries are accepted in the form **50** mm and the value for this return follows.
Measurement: **20.5** mm
